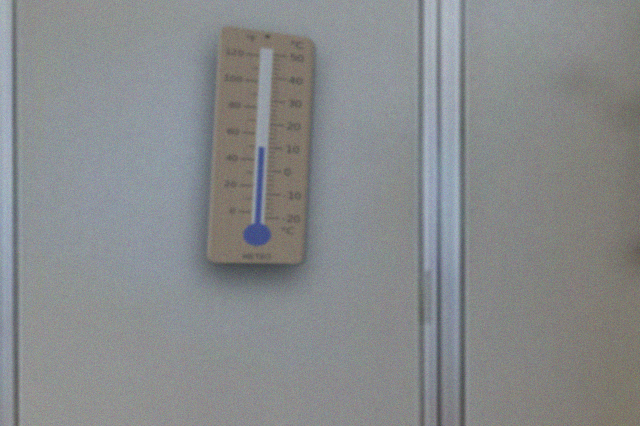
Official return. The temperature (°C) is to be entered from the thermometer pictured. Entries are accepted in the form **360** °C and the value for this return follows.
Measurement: **10** °C
